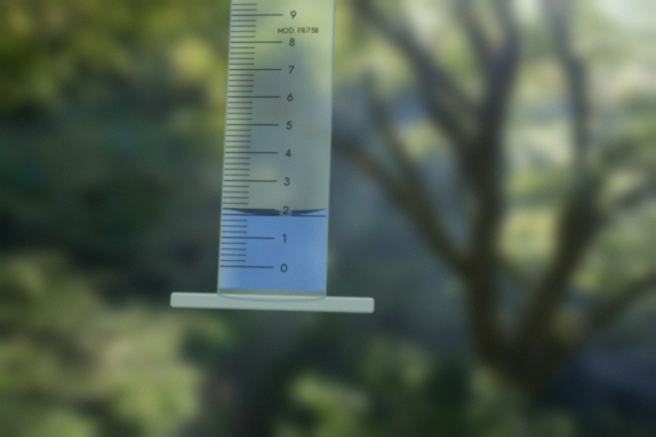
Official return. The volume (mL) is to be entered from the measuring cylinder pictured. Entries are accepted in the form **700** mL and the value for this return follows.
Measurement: **1.8** mL
